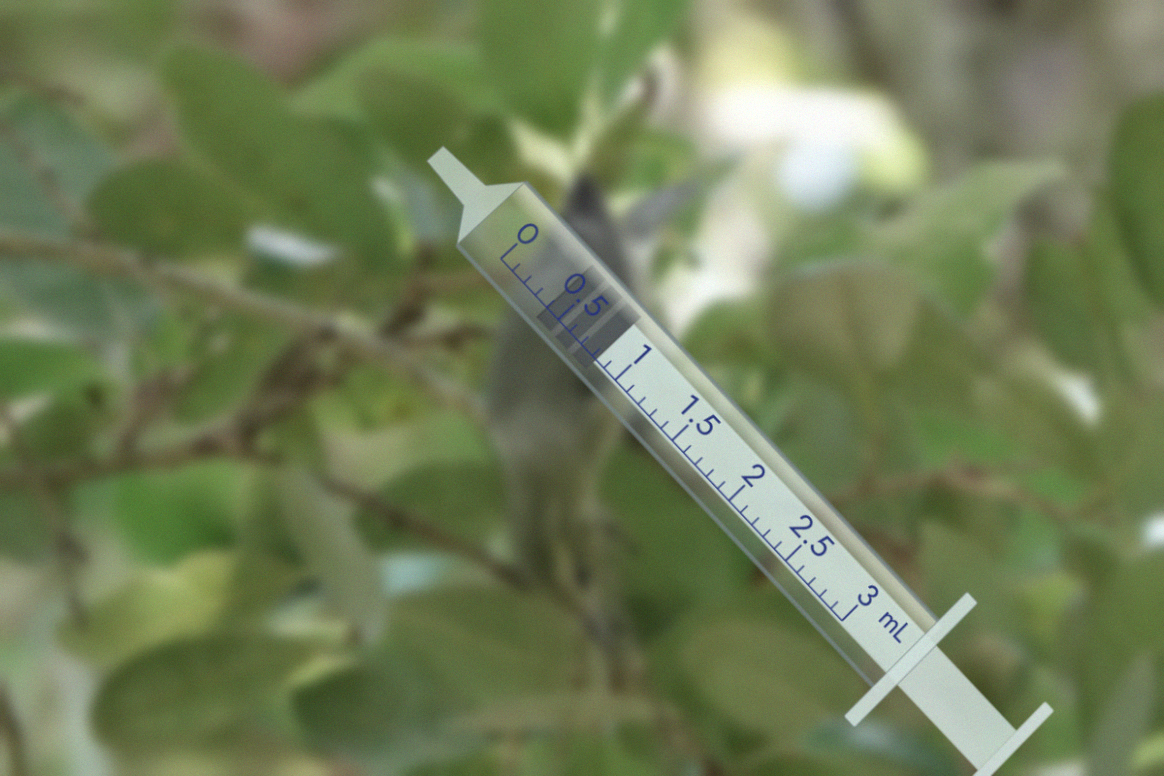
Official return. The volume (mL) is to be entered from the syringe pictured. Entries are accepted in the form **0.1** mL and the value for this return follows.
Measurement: **0.4** mL
